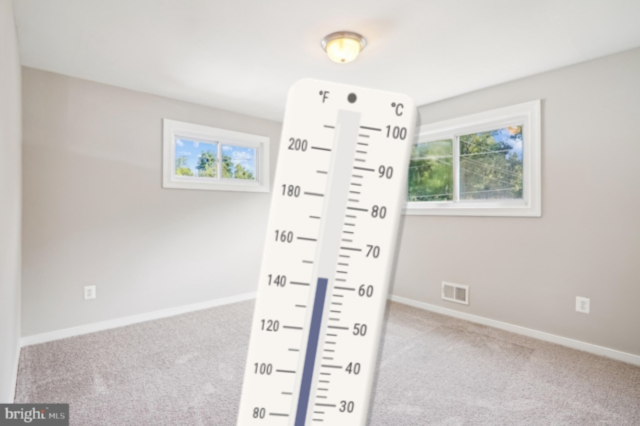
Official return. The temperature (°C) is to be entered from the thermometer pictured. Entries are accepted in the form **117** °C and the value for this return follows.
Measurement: **62** °C
